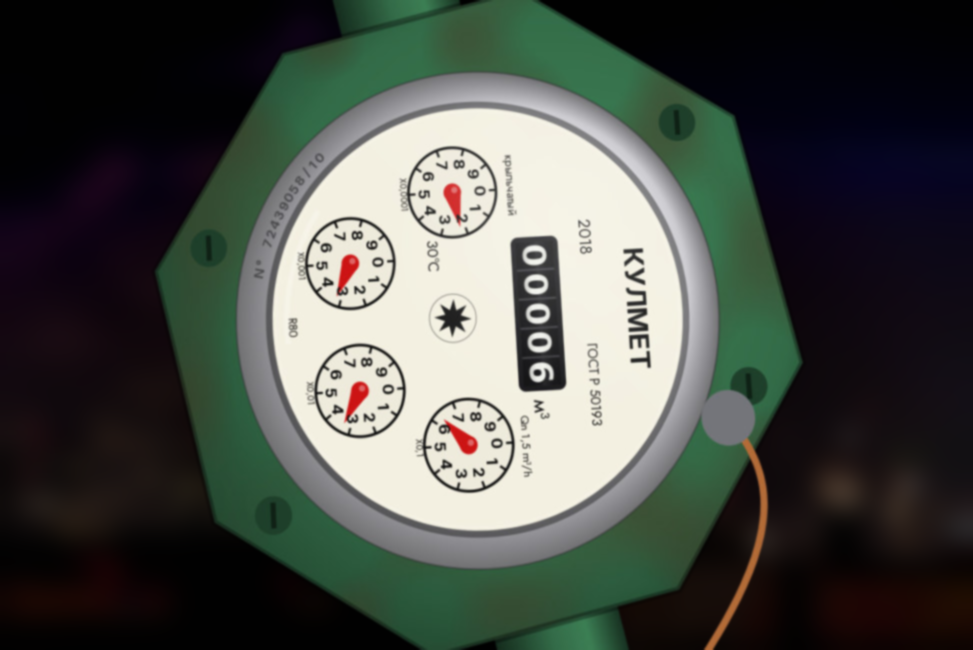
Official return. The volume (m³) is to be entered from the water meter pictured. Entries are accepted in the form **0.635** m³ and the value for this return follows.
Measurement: **6.6332** m³
